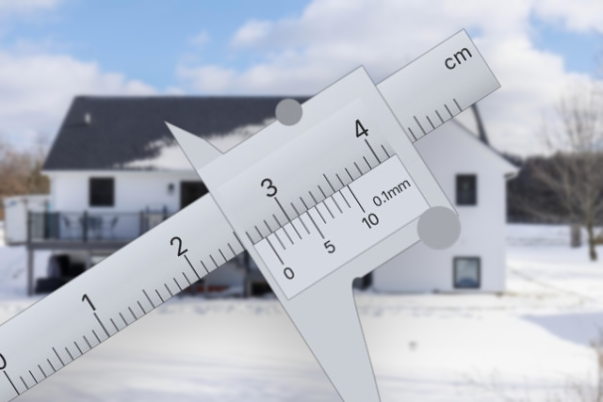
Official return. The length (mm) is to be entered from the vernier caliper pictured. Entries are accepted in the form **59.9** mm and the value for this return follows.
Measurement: **27.3** mm
